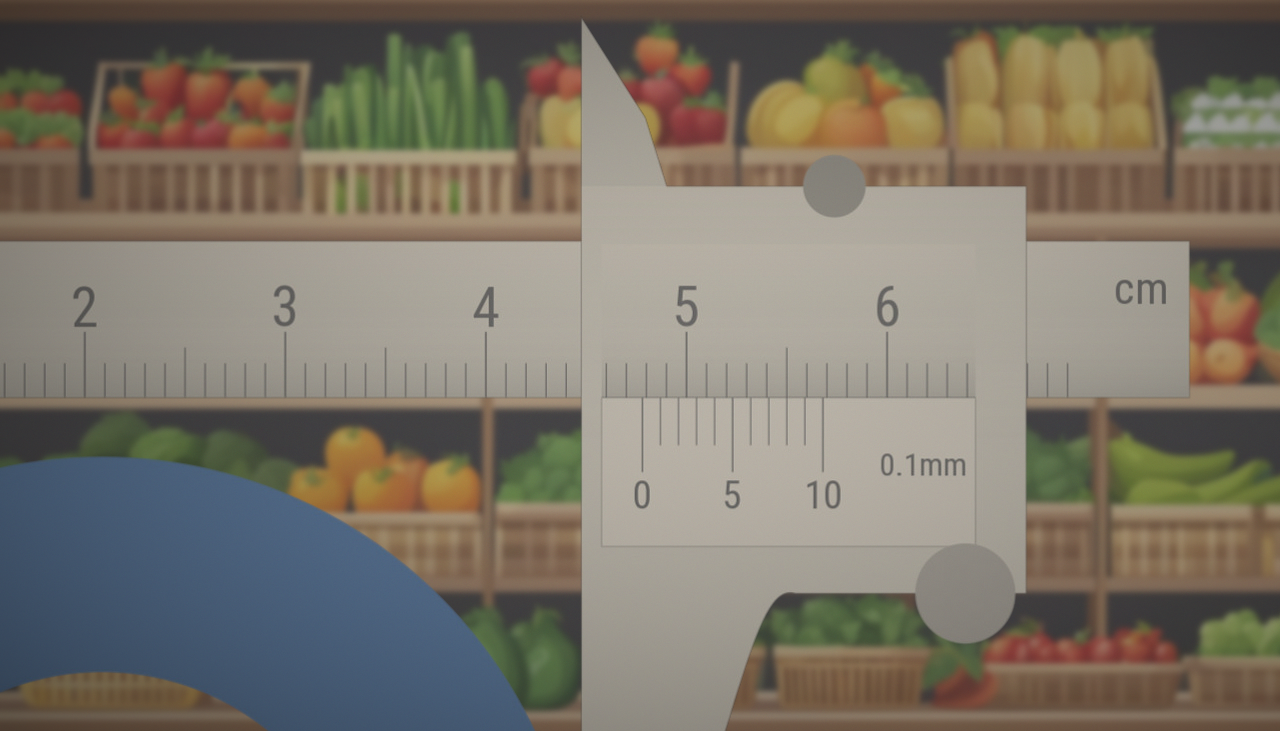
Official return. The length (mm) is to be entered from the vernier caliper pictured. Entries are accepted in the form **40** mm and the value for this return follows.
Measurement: **47.8** mm
